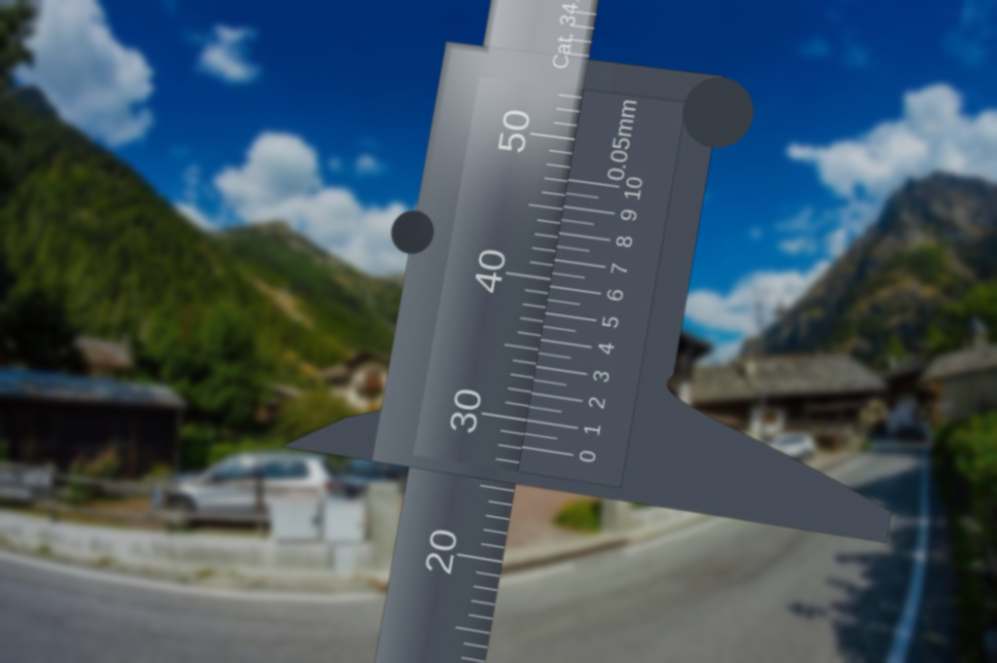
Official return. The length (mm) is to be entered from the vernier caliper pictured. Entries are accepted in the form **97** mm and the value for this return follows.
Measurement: **28.1** mm
